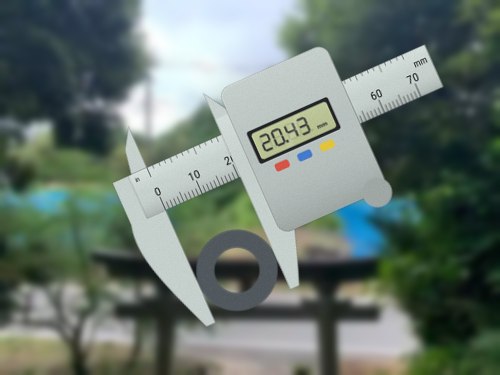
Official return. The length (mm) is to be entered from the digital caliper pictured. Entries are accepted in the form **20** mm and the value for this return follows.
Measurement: **20.43** mm
